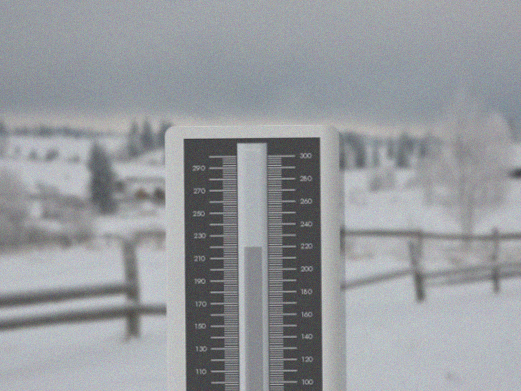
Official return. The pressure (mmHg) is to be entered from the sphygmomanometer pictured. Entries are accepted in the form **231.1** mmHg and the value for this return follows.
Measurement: **220** mmHg
